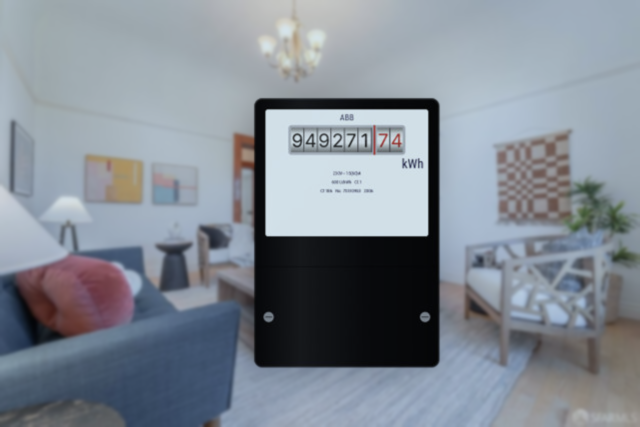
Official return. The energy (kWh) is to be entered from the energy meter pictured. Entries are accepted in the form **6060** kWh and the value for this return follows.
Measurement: **949271.74** kWh
